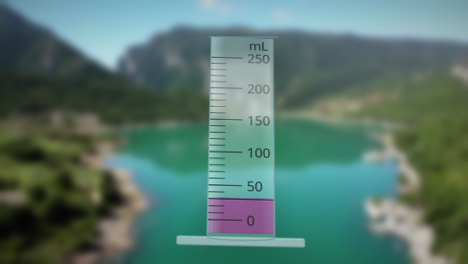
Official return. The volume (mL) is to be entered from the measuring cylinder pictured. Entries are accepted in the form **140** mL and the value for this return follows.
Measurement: **30** mL
